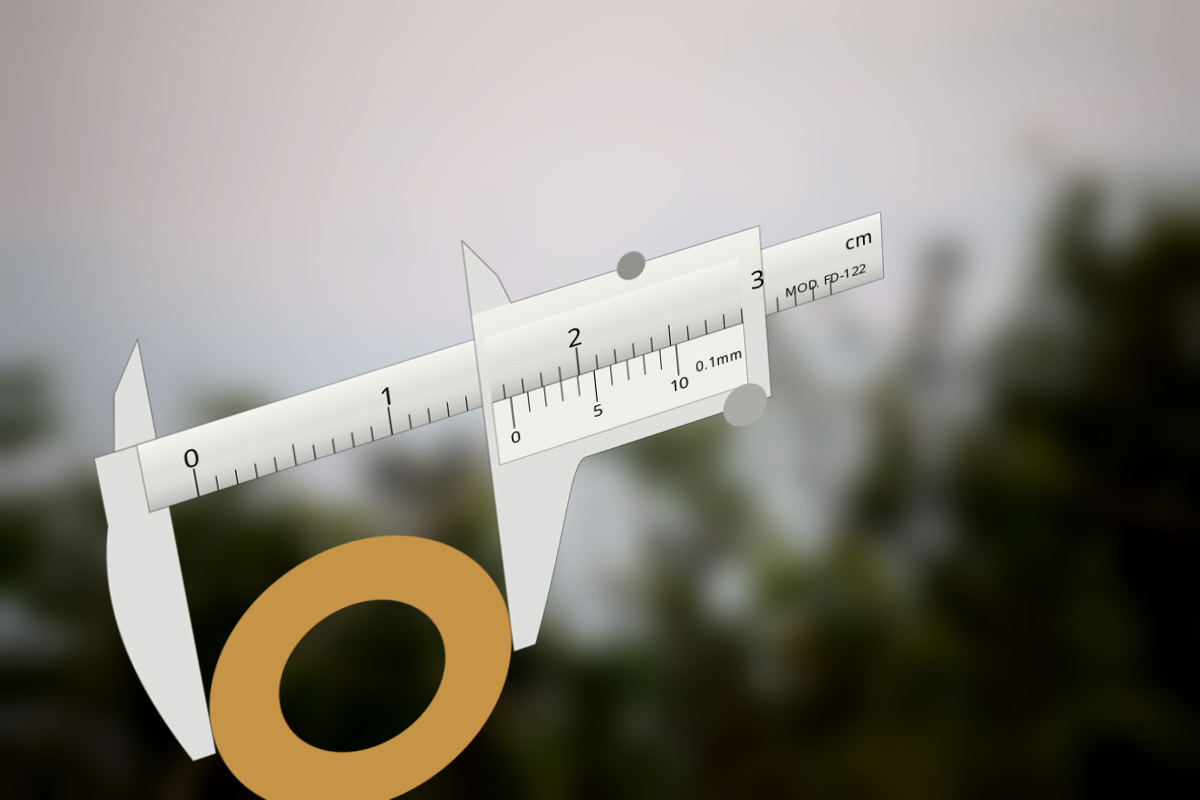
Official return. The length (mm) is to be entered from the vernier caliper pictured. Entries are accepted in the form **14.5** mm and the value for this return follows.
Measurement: **16.3** mm
